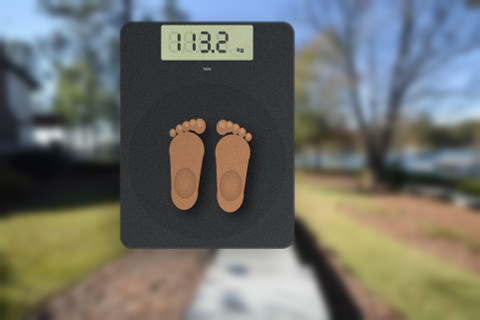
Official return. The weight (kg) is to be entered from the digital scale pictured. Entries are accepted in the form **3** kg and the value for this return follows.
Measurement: **113.2** kg
